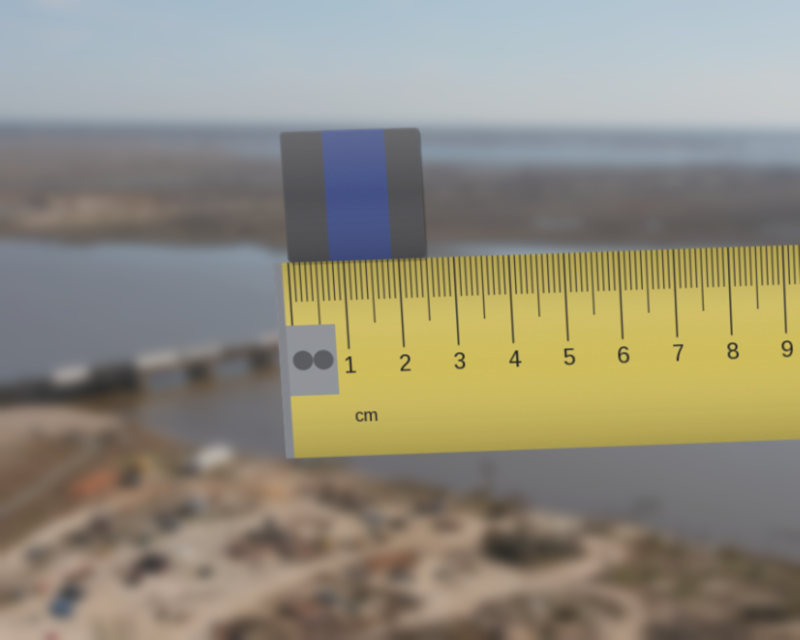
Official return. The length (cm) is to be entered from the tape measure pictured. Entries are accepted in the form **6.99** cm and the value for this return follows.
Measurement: **2.5** cm
